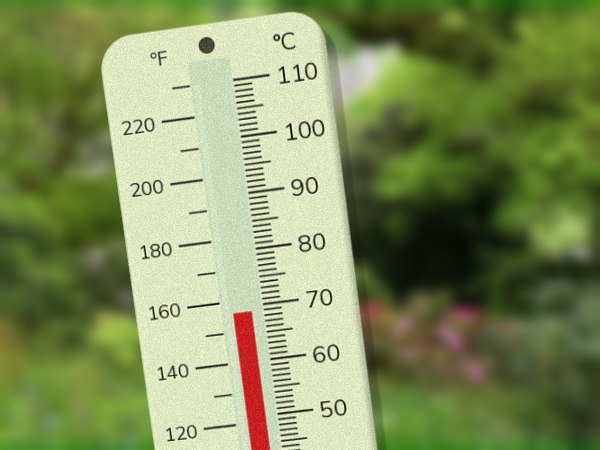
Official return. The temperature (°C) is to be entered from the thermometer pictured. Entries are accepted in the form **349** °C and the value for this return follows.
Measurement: **69** °C
